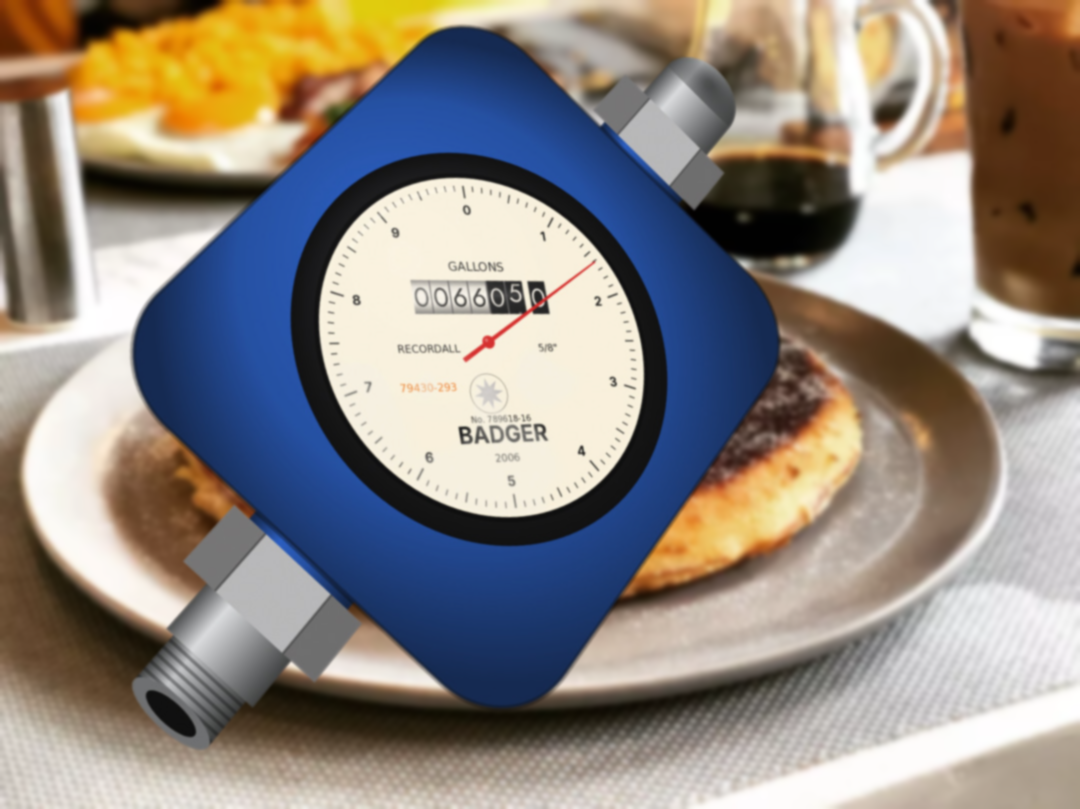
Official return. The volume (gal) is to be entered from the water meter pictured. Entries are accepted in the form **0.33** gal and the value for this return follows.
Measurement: **66051.6** gal
